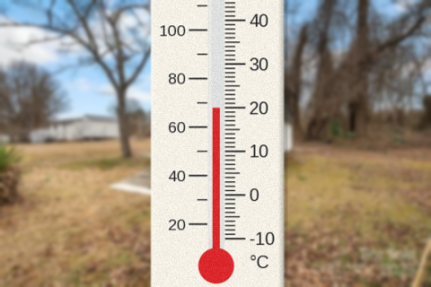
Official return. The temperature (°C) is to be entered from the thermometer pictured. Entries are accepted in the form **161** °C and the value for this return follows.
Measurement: **20** °C
